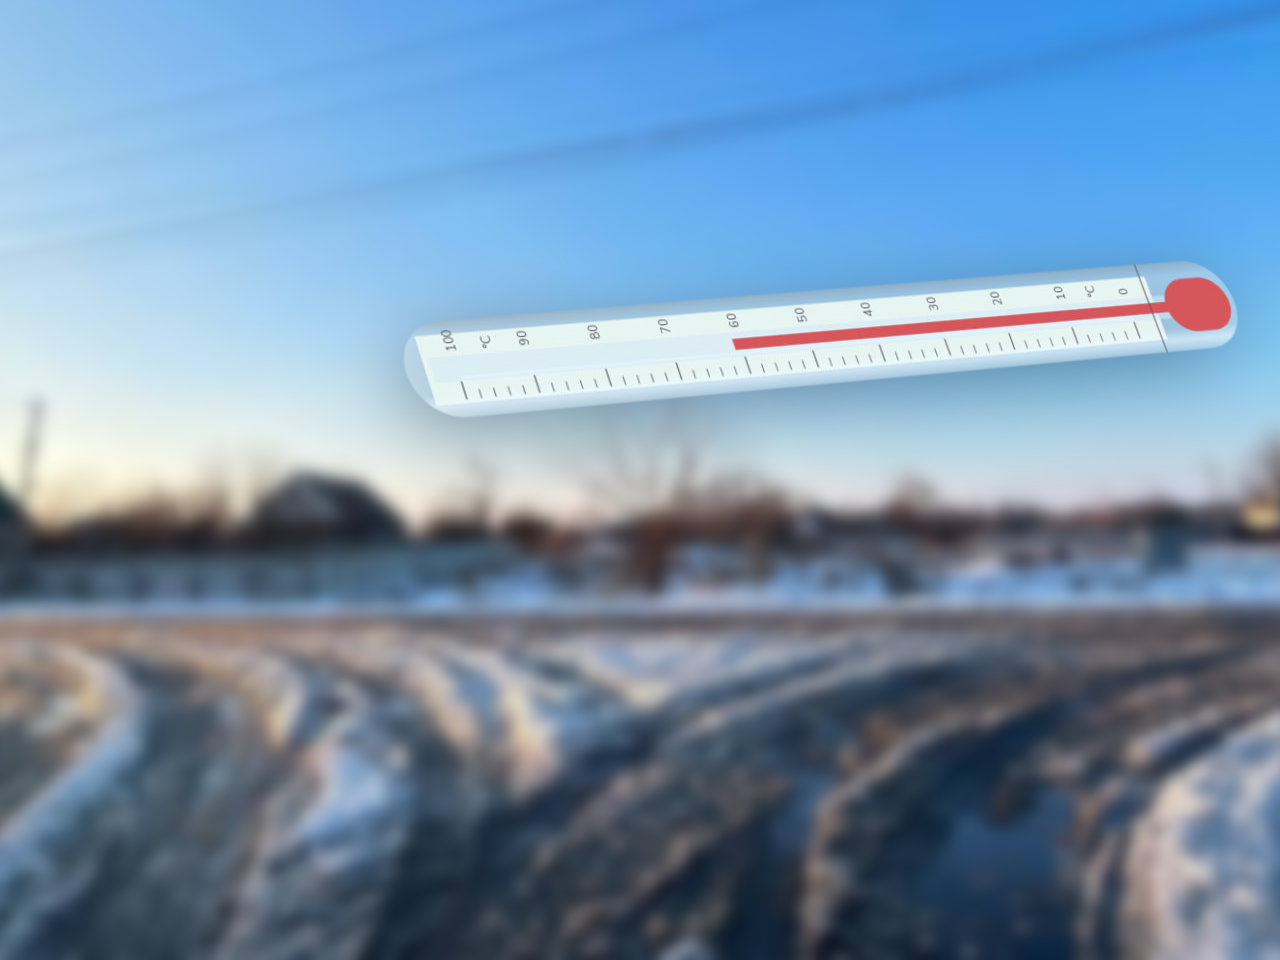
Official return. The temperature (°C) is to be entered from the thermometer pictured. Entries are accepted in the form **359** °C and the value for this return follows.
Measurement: **61** °C
